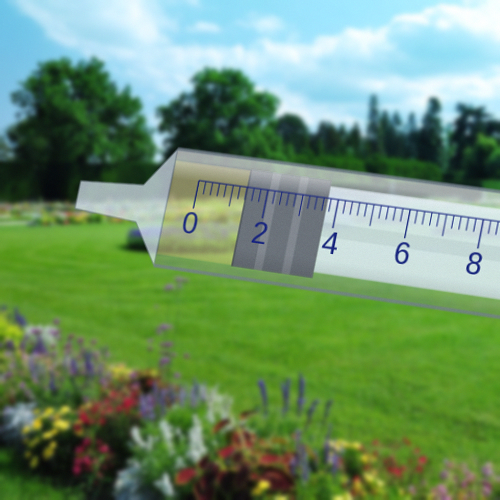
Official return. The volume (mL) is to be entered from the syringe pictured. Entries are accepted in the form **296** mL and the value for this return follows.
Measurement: **1.4** mL
